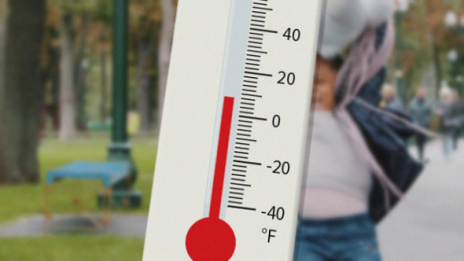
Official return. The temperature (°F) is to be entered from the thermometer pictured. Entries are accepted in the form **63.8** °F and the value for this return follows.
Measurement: **8** °F
